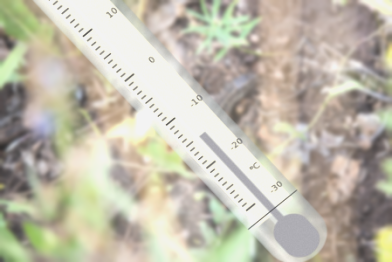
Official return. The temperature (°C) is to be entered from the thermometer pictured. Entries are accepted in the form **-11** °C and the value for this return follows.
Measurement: **-15** °C
